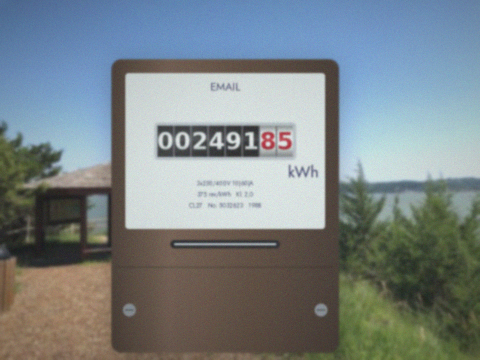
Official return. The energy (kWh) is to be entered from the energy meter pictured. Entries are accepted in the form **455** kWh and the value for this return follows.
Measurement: **2491.85** kWh
